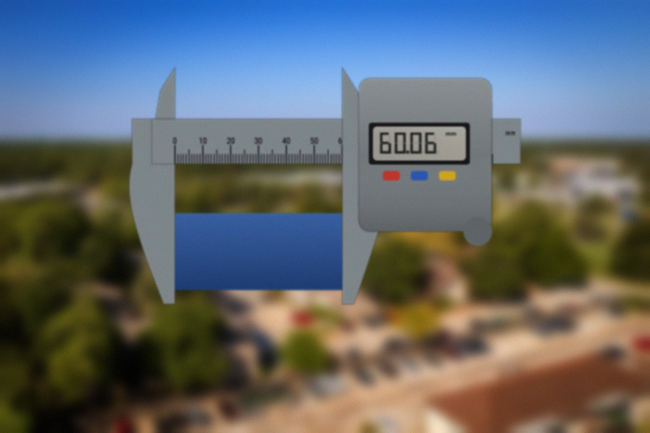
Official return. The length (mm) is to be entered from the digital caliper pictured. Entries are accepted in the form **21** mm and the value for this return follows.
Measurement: **60.06** mm
